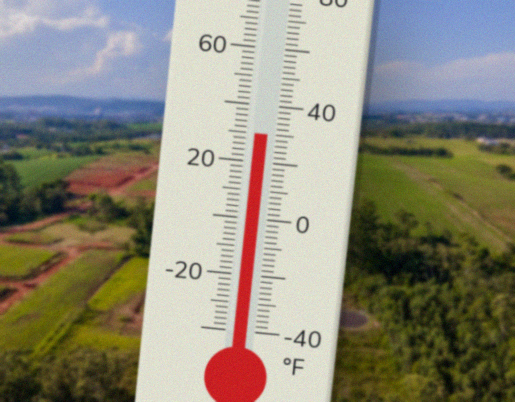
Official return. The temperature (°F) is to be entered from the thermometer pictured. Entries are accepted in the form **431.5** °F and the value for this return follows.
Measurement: **30** °F
